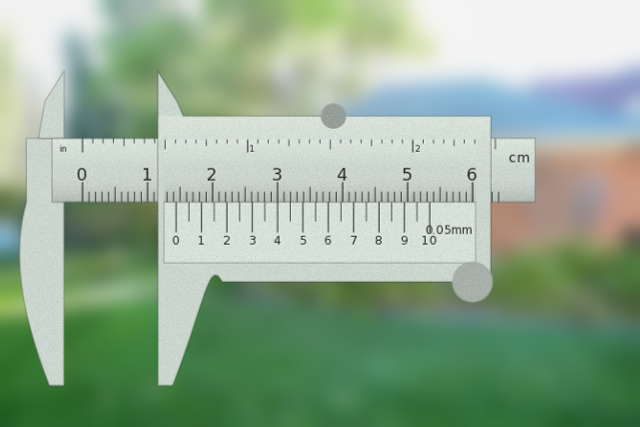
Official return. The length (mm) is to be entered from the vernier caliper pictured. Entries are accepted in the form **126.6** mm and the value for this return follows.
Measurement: **14.4** mm
